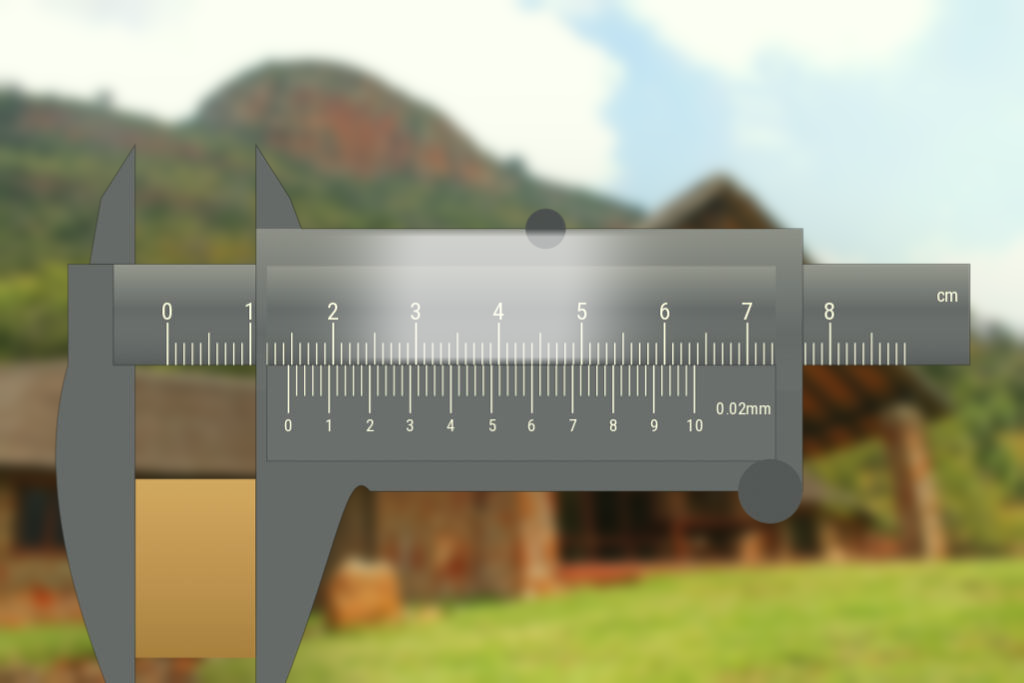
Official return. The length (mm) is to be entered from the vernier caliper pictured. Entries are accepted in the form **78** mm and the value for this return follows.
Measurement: **14.6** mm
